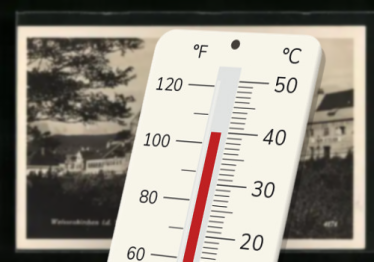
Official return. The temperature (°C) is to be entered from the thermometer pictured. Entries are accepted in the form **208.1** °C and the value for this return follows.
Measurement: **40** °C
